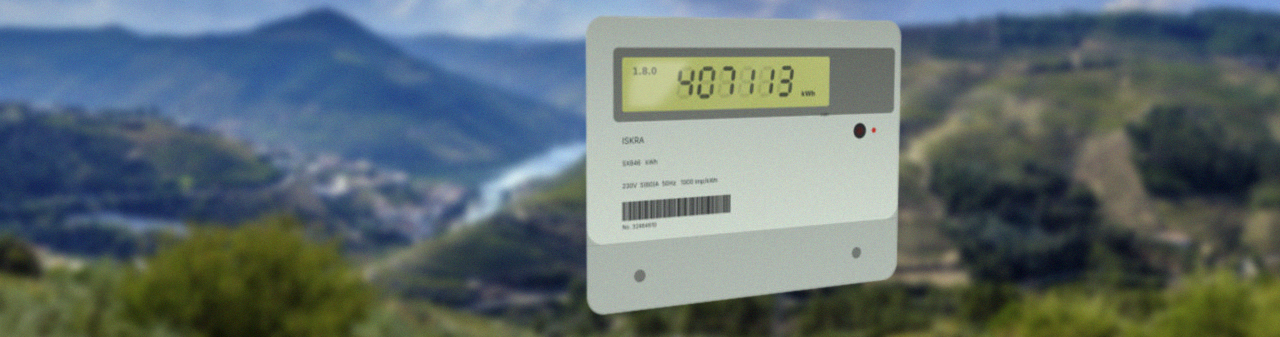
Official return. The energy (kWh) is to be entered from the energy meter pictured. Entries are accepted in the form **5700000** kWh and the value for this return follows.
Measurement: **407113** kWh
